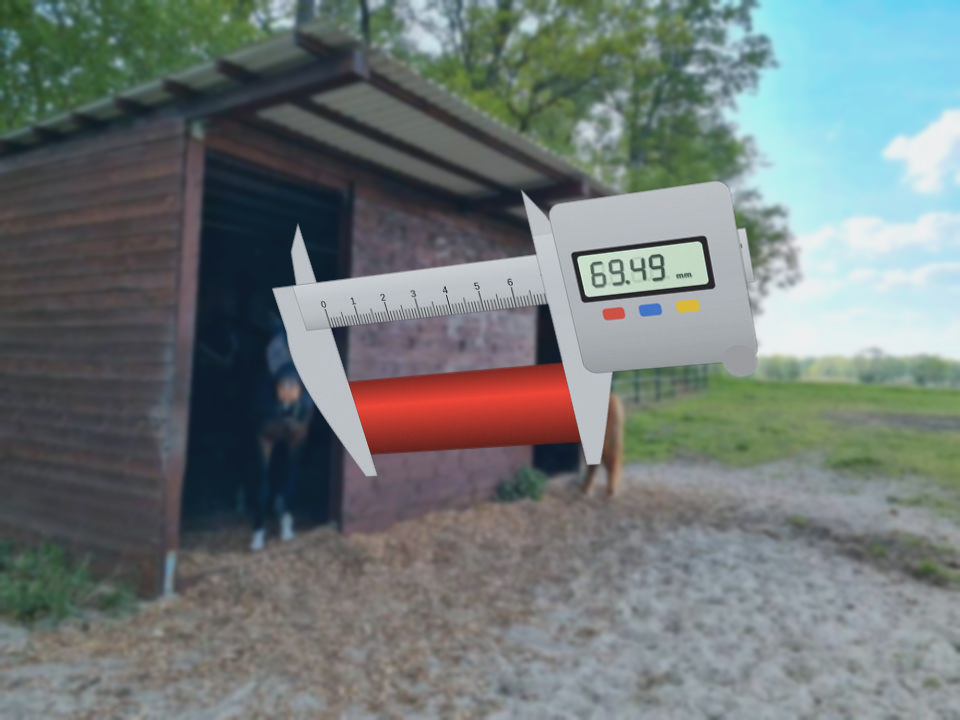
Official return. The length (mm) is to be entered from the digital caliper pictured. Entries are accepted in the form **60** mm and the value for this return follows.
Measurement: **69.49** mm
